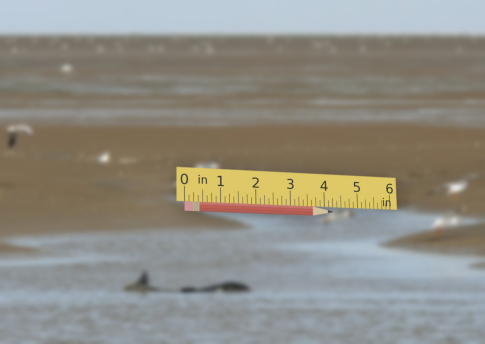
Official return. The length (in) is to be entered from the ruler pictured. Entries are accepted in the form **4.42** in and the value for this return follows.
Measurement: **4.25** in
